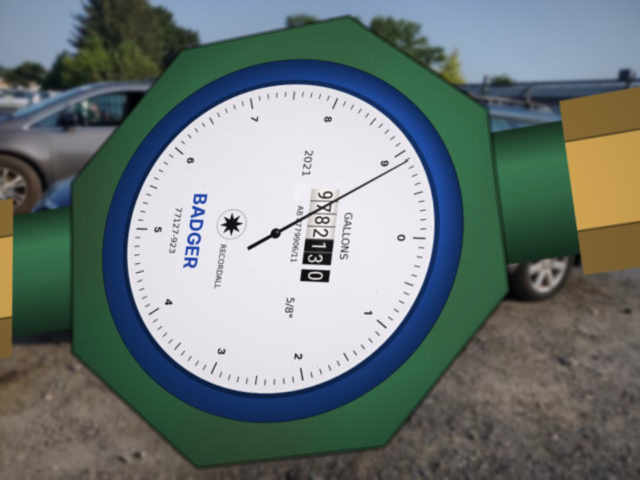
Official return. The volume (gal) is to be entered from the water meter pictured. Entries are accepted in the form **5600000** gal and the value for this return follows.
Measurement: **9782129.1** gal
